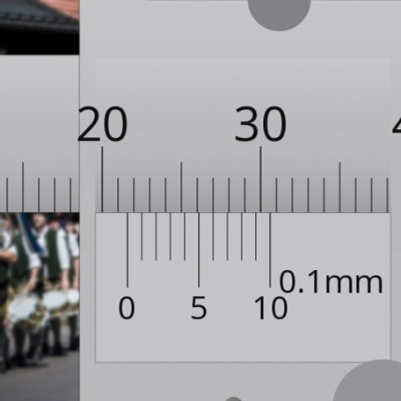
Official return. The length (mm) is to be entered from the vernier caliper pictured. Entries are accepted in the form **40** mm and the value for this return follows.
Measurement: **21.6** mm
